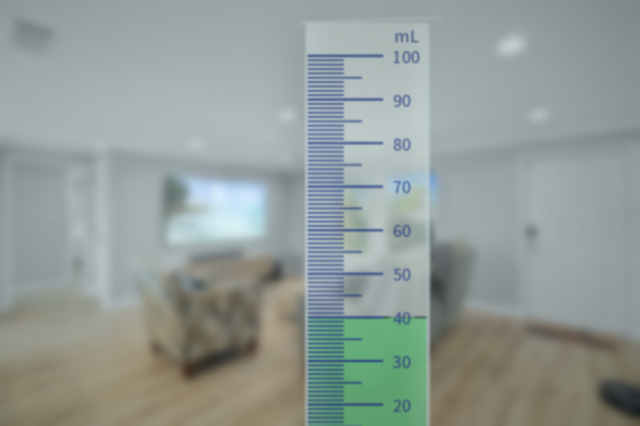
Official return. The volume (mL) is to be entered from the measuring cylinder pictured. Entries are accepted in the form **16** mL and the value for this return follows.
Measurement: **40** mL
